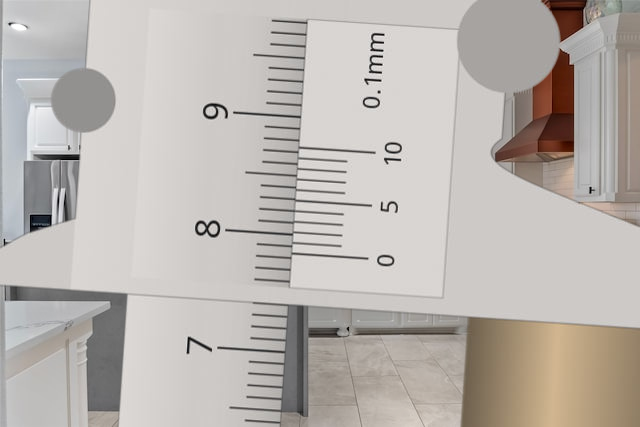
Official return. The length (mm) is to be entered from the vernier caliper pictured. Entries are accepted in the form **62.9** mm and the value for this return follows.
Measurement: **78.4** mm
